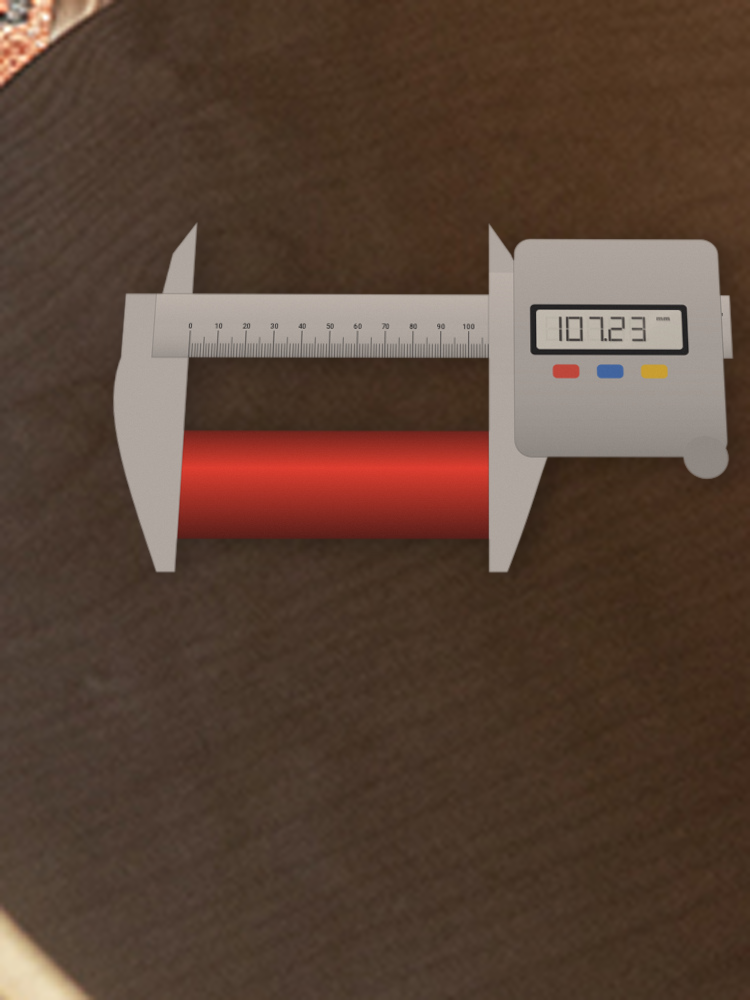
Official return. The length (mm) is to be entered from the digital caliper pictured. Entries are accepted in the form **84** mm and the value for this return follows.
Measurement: **107.23** mm
